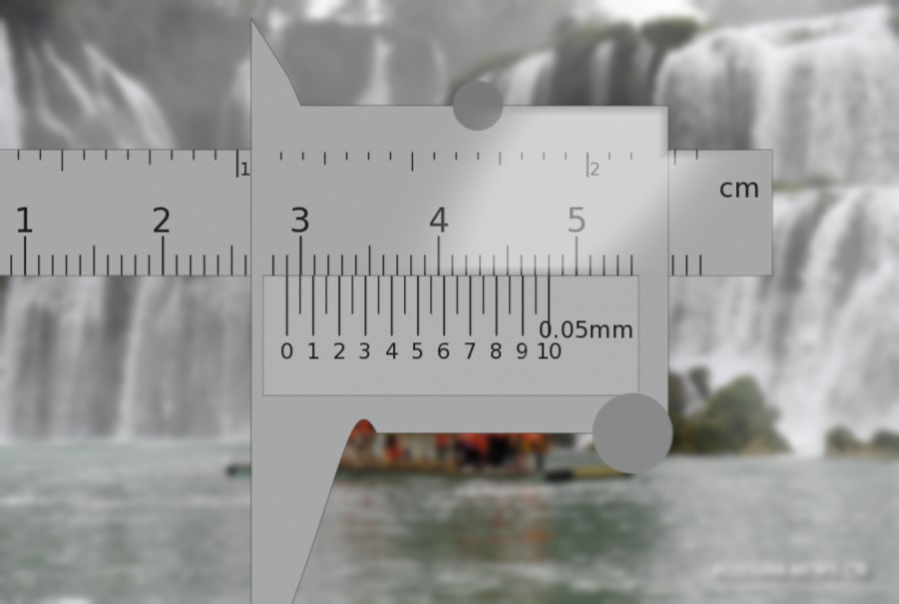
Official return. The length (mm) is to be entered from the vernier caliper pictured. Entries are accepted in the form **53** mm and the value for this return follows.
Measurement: **29.0** mm
